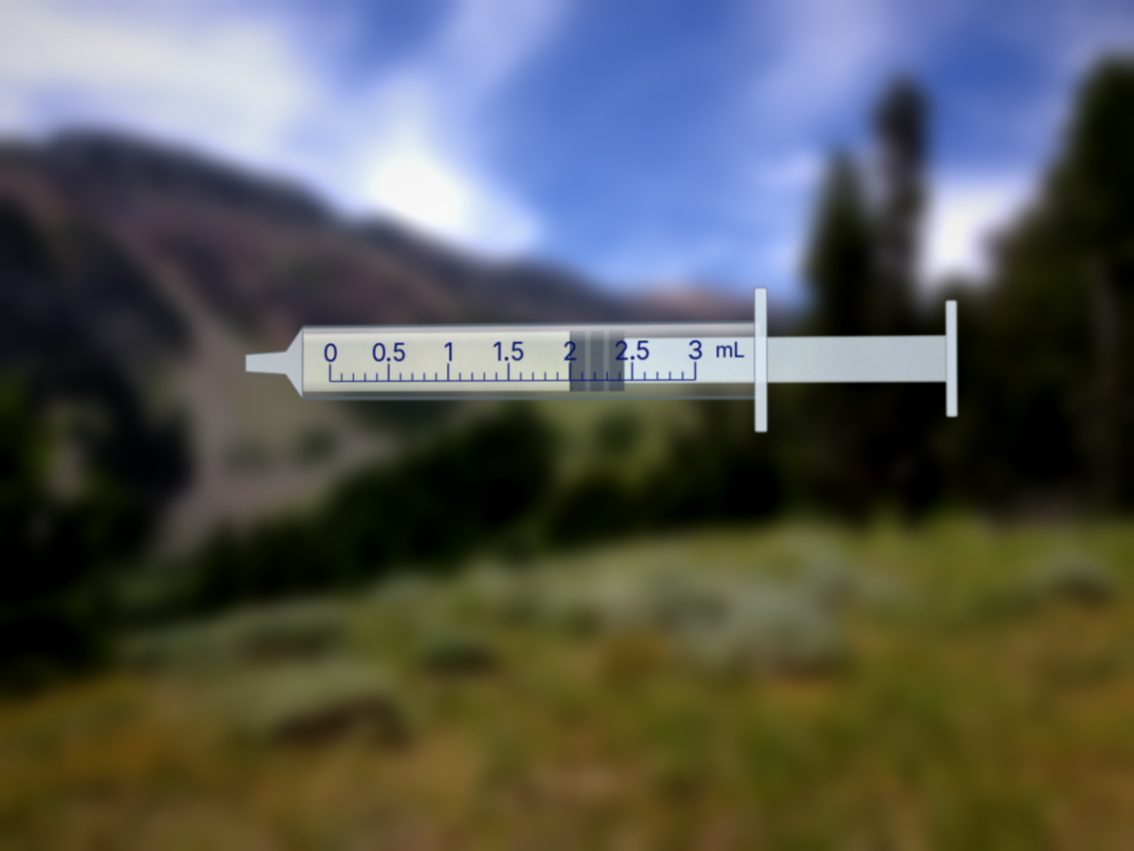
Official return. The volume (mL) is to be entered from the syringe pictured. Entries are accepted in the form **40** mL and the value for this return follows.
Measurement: **2** mL
